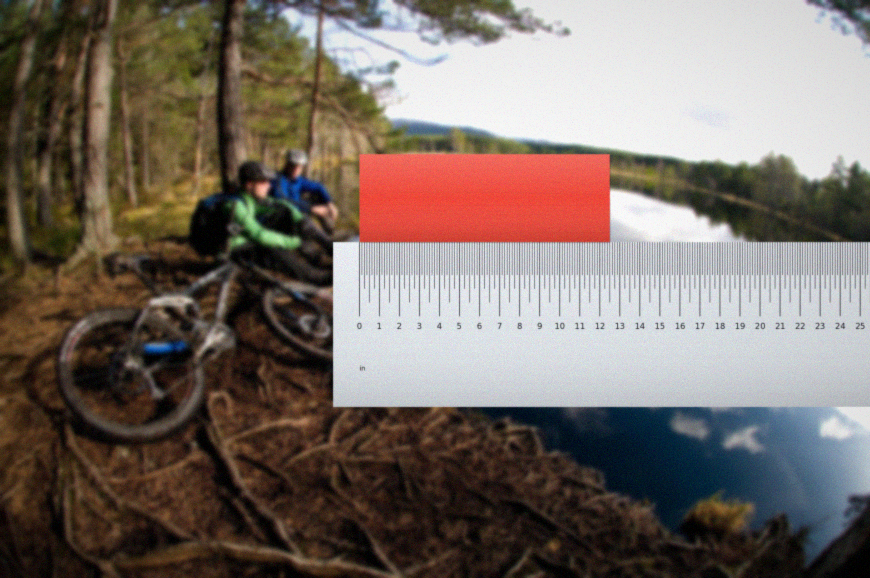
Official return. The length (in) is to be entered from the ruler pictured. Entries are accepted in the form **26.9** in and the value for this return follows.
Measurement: **12.5** in
